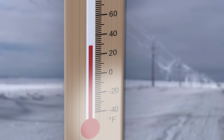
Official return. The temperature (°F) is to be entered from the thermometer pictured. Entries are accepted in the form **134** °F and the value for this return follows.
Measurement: **30** °F
